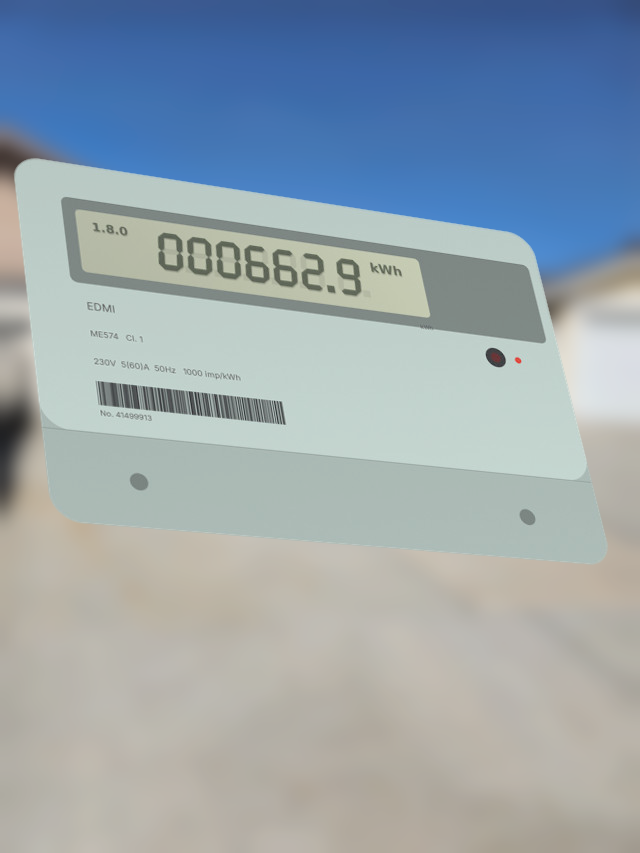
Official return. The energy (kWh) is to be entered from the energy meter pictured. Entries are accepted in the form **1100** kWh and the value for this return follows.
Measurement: **662.9** kWh
